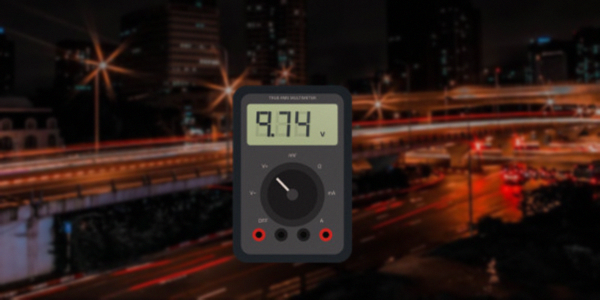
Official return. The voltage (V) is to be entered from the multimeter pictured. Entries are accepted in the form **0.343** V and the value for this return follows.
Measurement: **9.74** V
